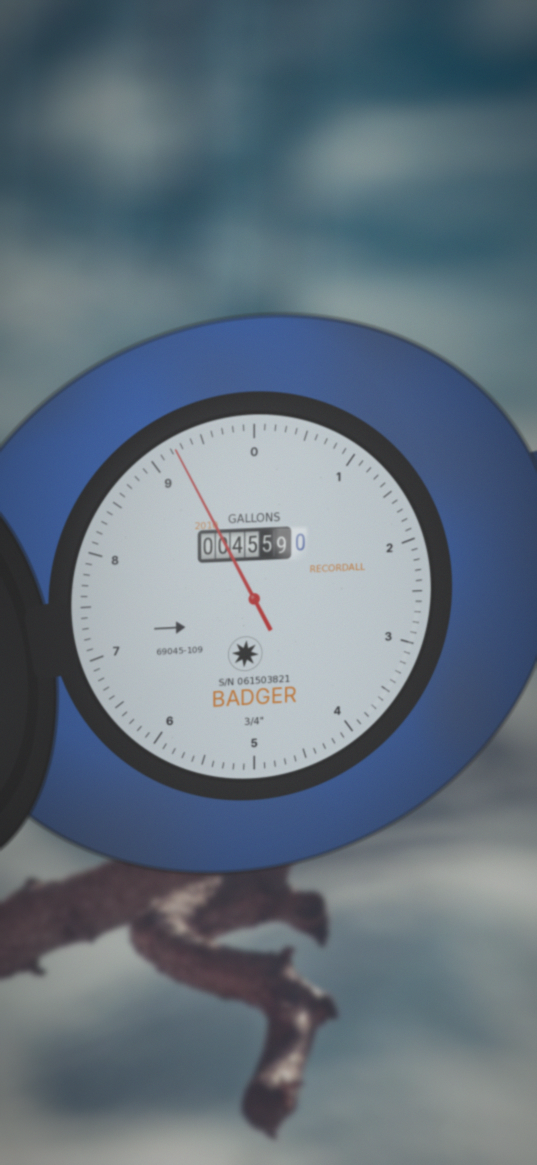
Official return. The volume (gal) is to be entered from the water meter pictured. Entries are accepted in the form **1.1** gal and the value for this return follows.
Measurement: **45589.2** gal
